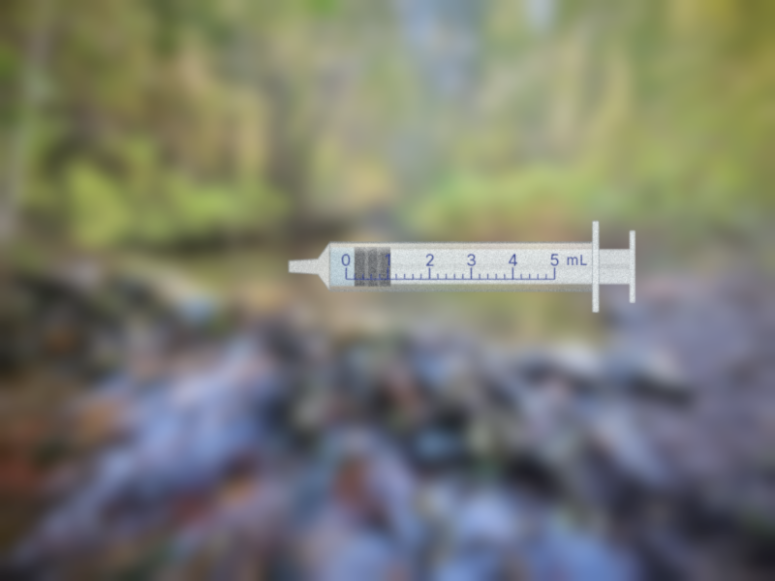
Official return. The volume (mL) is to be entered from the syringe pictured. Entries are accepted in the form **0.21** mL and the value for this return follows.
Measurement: **0.2** mL
